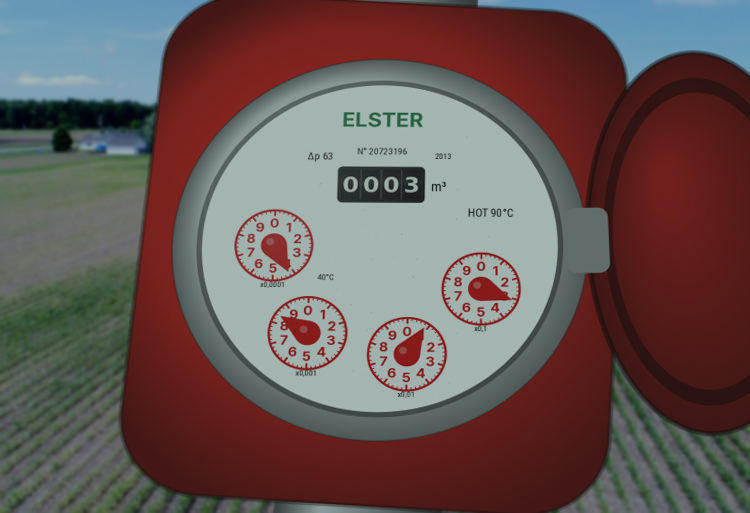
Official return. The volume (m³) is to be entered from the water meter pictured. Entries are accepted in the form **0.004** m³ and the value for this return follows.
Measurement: **3.3084** m³
